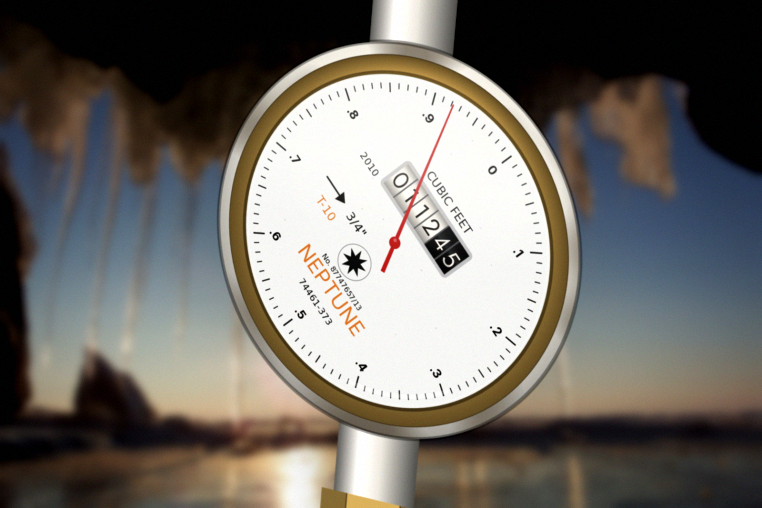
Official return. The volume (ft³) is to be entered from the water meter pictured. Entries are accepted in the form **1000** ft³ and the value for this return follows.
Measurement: **11244.92** ft³
